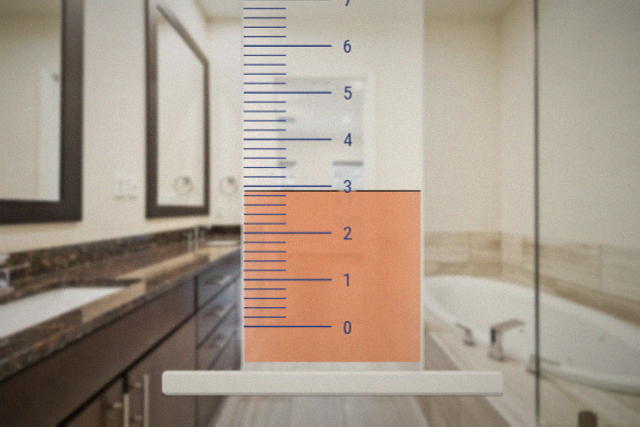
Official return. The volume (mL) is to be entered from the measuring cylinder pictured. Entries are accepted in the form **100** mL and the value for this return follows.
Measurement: **2.9** mL
